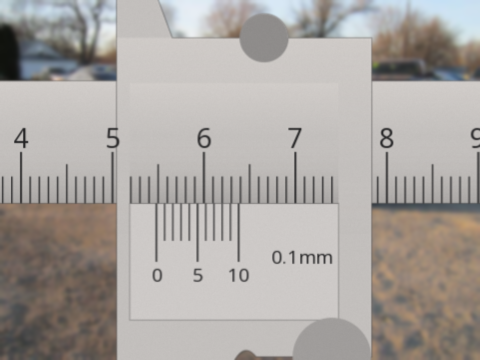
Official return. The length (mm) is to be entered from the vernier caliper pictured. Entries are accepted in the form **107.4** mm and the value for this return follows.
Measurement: **54.8** mm
